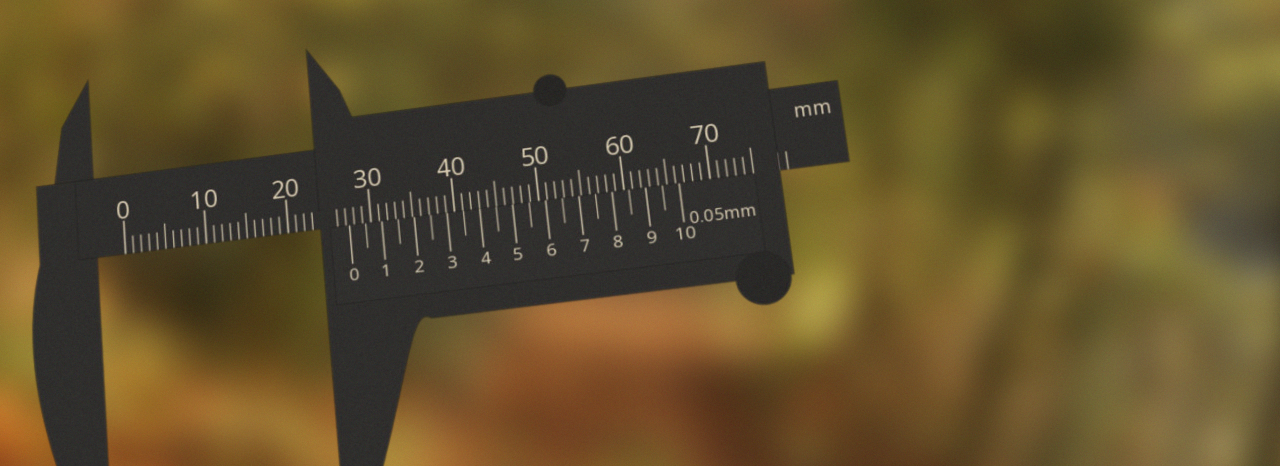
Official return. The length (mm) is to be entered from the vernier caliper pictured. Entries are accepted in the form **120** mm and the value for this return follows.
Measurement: **27.4** mm
